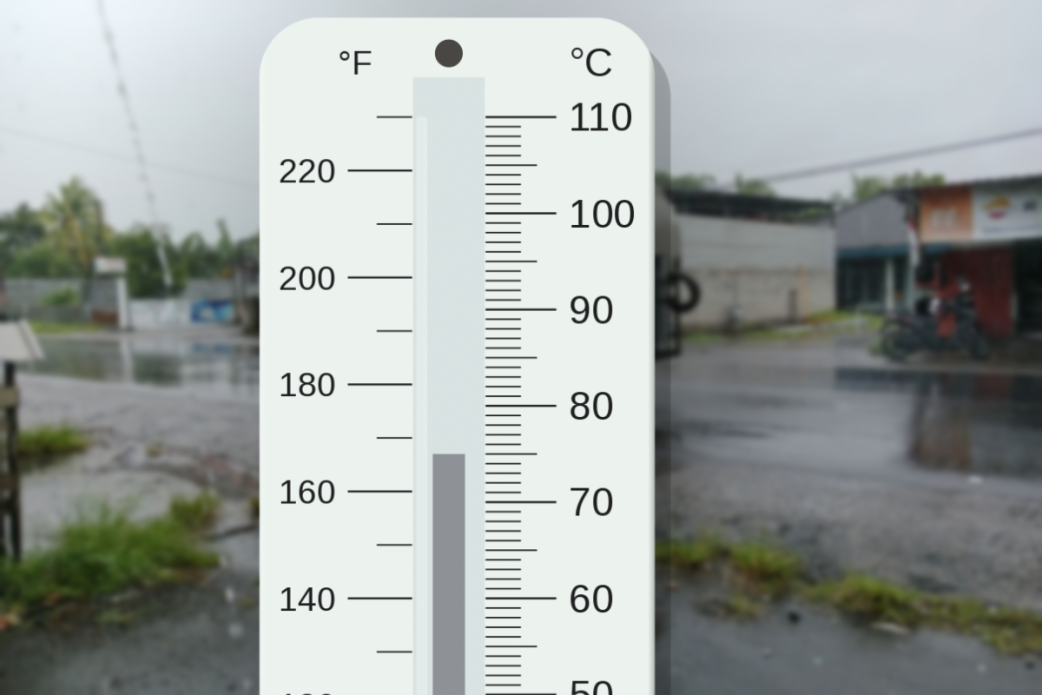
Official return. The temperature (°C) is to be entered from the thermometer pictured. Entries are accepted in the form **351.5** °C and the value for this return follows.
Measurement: **75** °C
